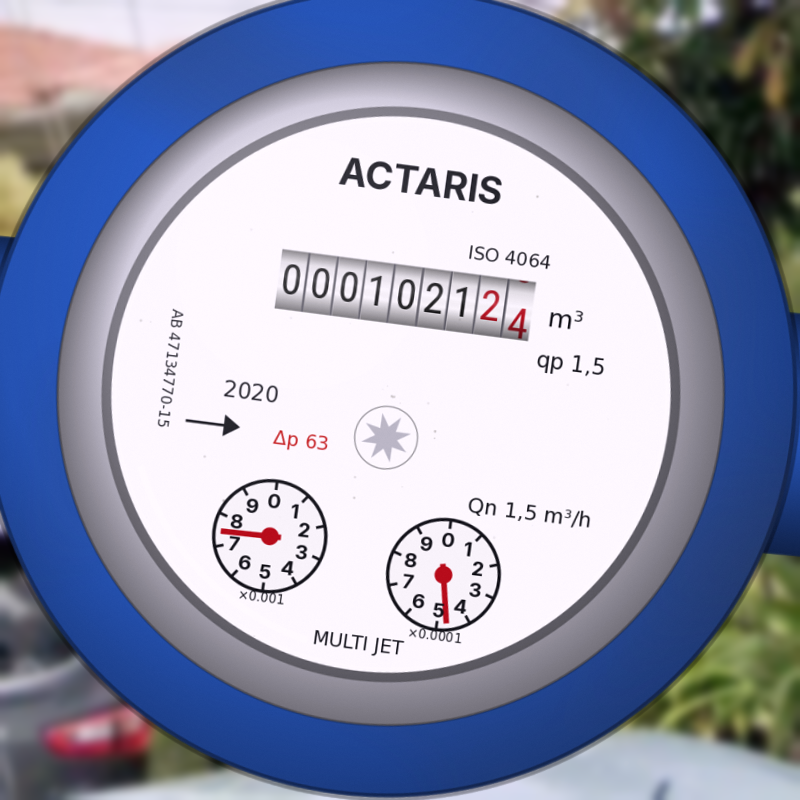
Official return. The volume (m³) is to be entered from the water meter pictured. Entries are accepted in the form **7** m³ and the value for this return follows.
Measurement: **1021.2374** m³
